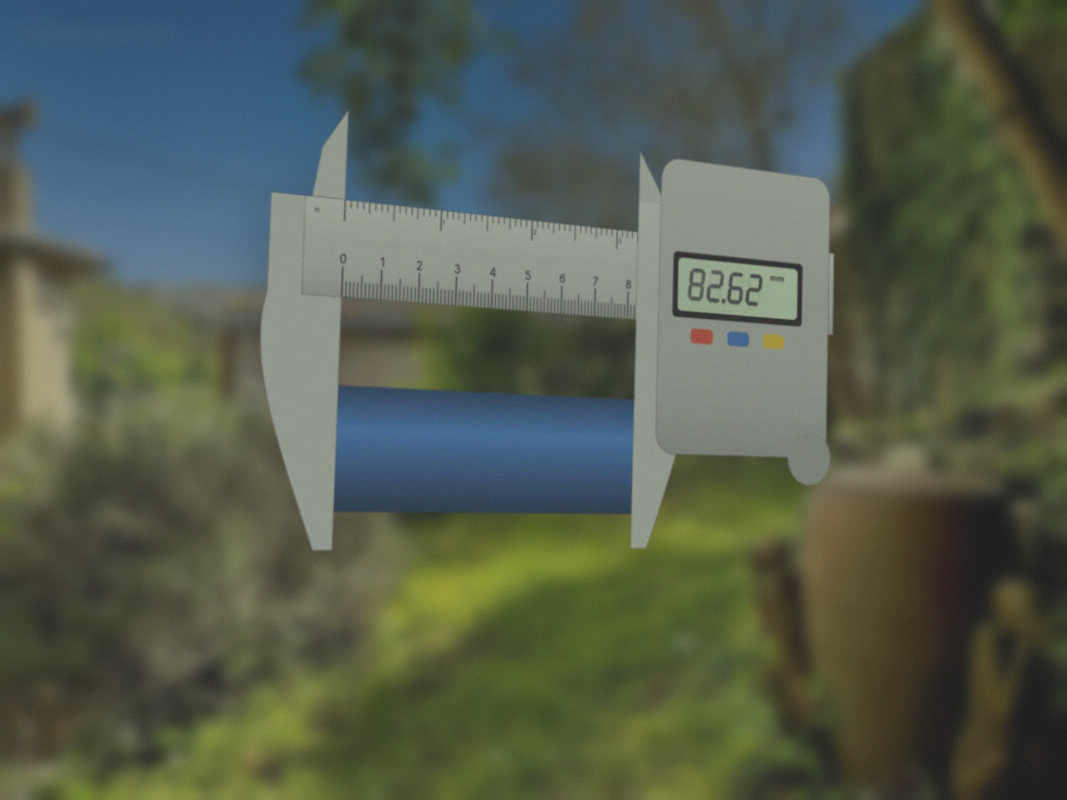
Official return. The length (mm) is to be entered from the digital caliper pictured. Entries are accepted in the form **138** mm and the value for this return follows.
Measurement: **82.62** mm
